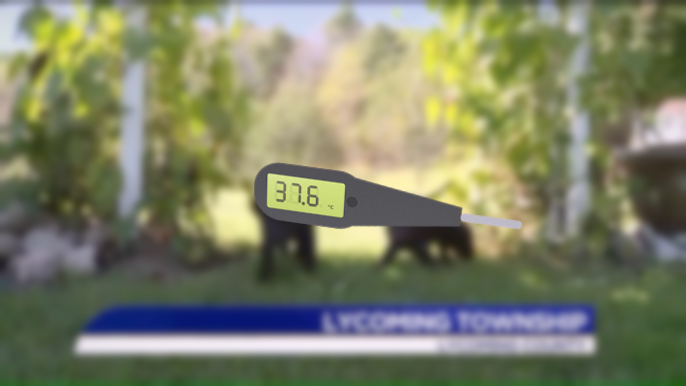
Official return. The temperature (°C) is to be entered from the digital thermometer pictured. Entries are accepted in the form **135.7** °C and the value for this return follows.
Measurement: **37.6** °C
